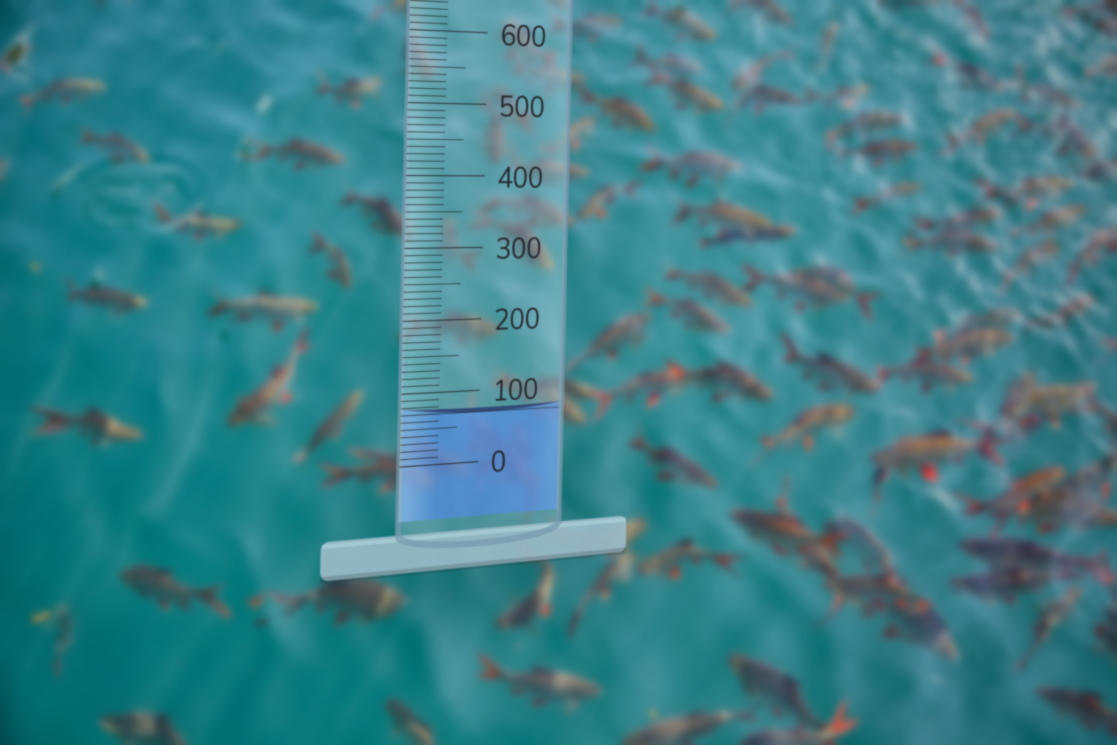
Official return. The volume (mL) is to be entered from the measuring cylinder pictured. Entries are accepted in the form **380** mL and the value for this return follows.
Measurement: **70** mL
